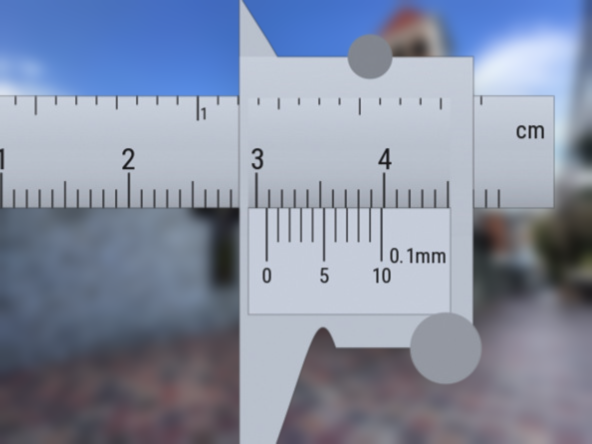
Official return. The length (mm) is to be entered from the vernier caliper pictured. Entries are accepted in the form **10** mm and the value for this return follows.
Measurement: **30.8** mm
